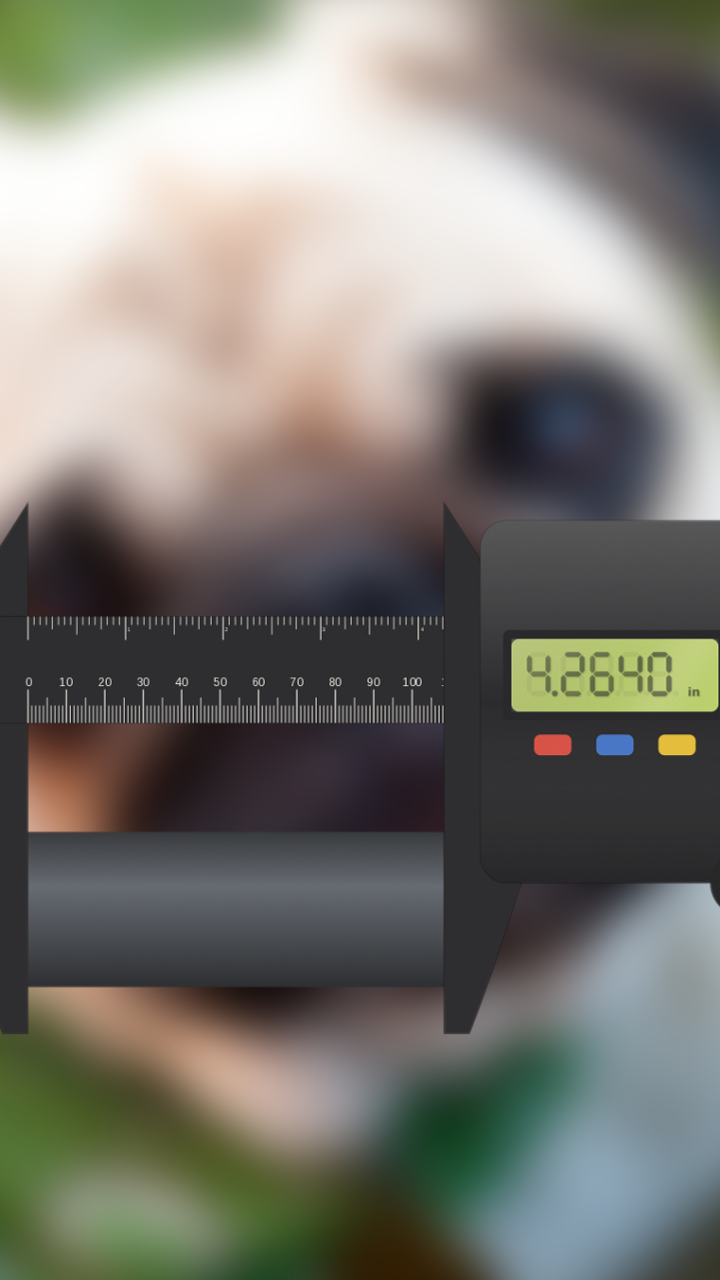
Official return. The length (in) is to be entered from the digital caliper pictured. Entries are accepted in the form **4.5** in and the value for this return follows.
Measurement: **4.2640** in
